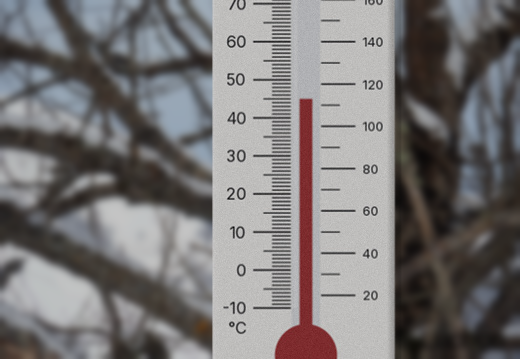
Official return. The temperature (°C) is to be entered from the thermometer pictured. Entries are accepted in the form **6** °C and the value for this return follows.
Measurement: **45** °C
